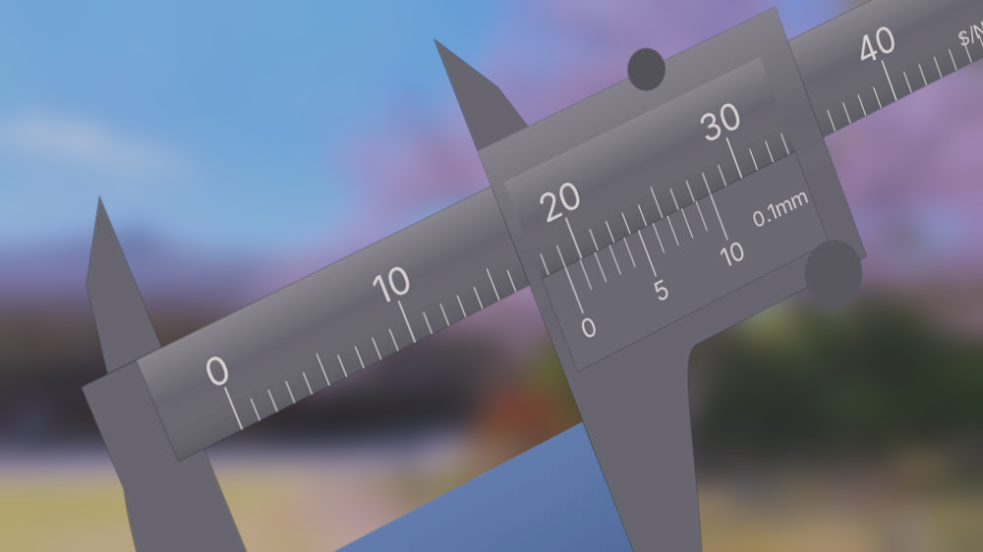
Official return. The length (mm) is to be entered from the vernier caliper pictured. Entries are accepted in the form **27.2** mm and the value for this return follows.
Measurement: **19.0** mm
